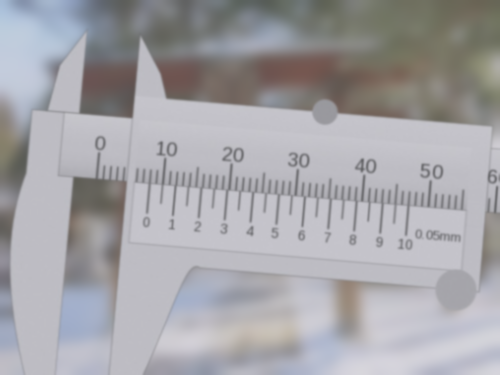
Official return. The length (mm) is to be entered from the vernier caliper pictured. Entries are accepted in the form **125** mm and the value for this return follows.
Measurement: **8.0** mm
